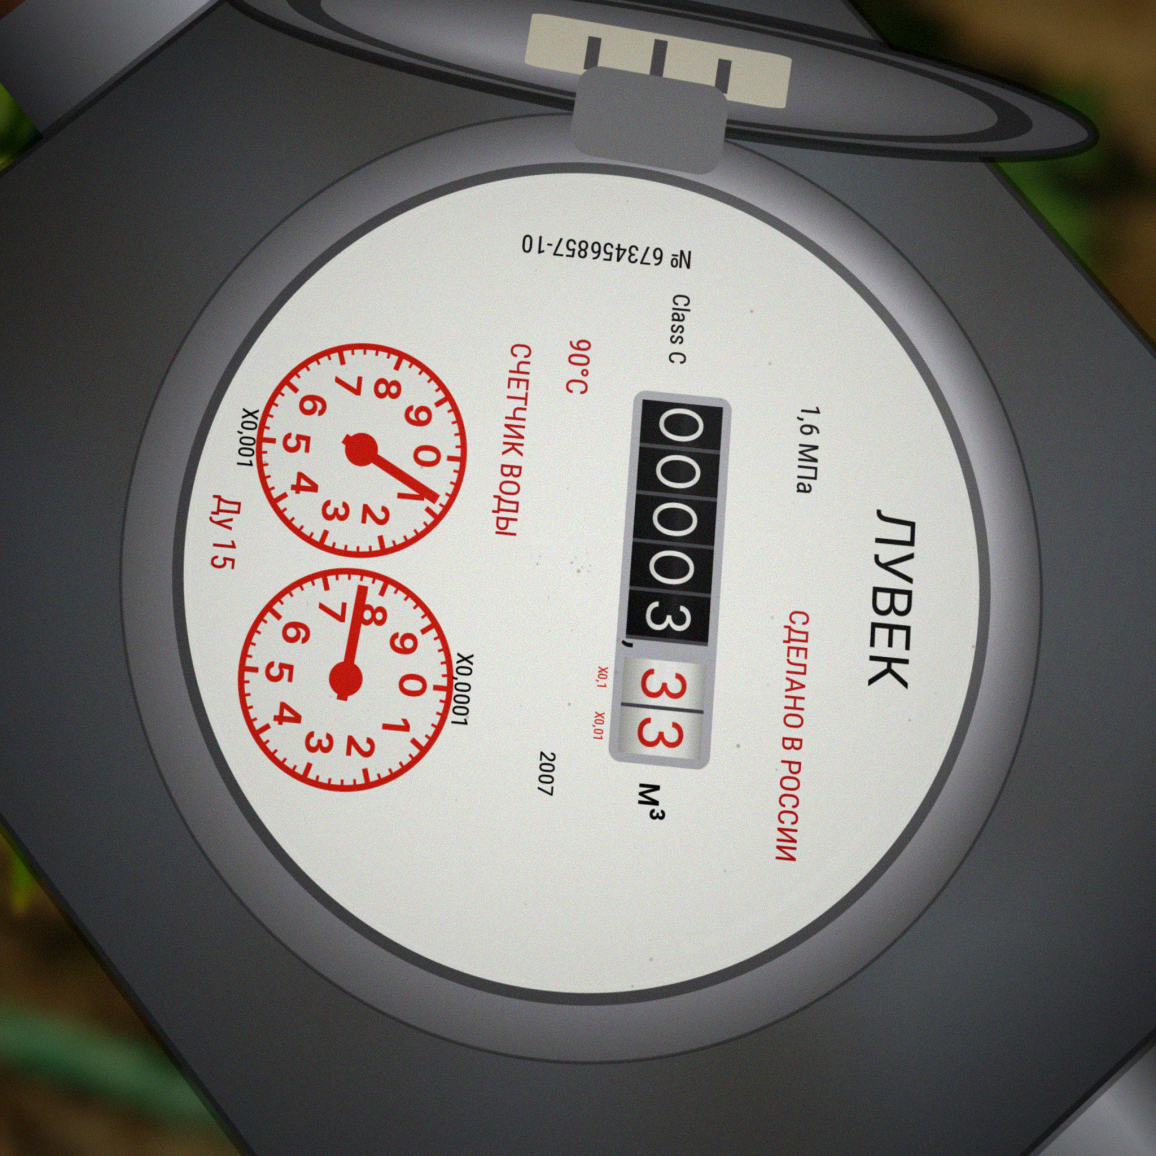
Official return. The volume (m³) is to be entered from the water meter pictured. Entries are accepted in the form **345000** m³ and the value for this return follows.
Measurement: **3.3307** m³
